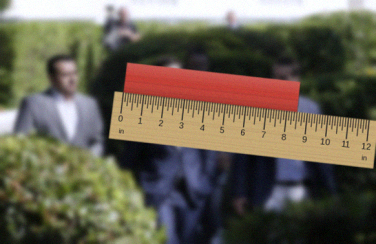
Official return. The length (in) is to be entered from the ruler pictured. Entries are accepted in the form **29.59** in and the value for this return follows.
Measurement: **8.5** in
